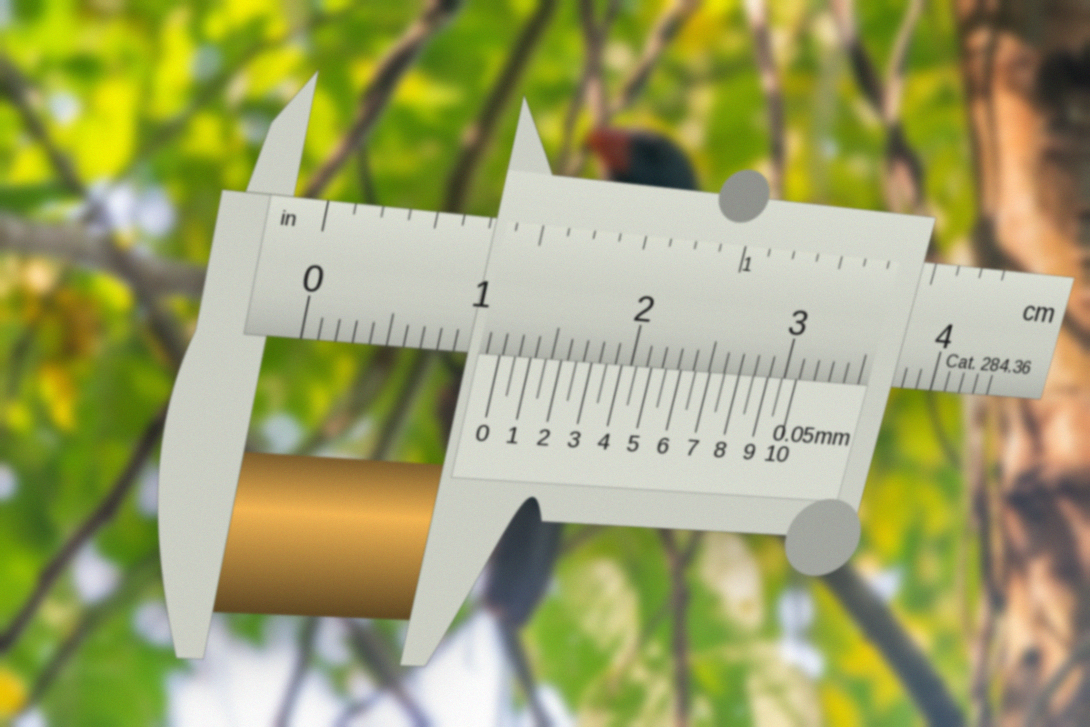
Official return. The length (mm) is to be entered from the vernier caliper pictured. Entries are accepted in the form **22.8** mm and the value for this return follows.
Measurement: **11.8** mm
